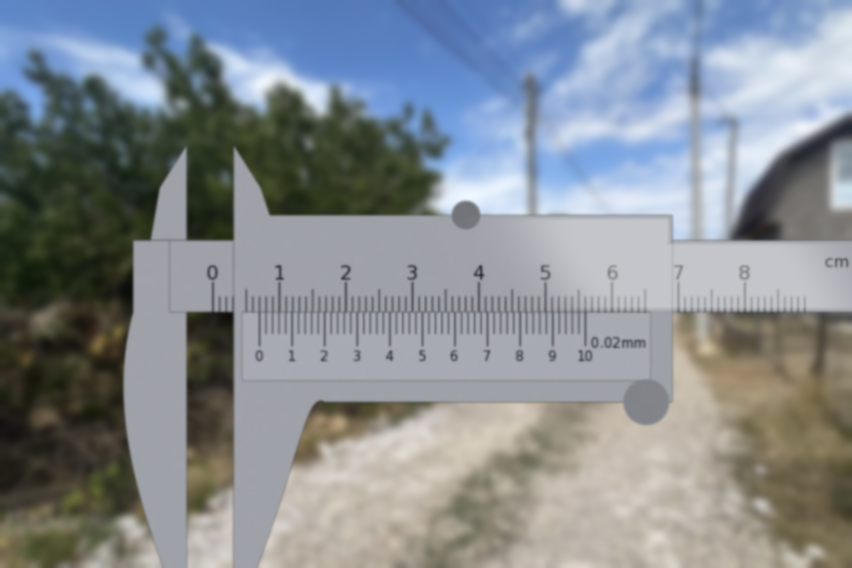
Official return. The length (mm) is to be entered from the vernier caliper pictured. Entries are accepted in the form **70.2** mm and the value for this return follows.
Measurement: **7.0** mm
